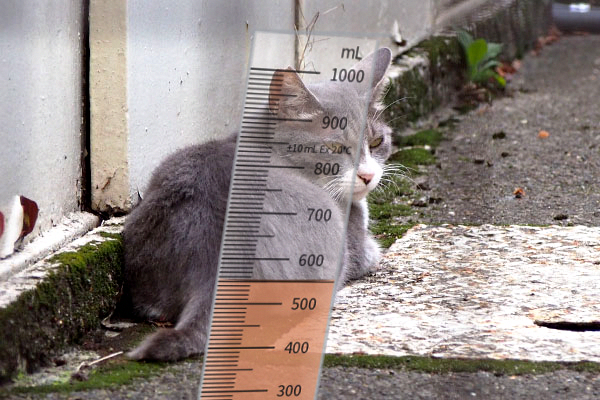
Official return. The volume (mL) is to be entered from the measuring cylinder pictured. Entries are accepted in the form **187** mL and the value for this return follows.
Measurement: **550** mL
